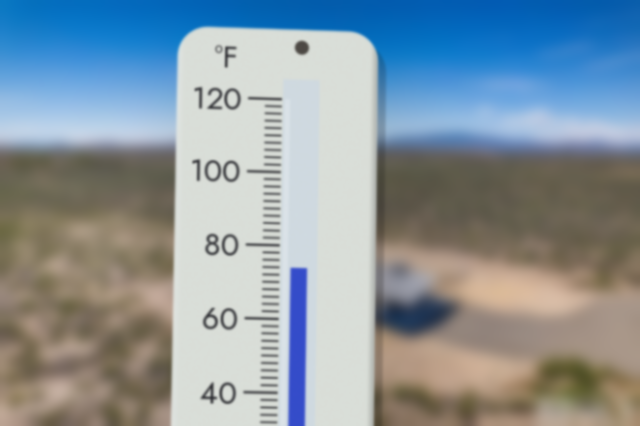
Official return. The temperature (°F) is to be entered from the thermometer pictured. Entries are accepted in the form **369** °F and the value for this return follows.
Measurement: **74** °F
